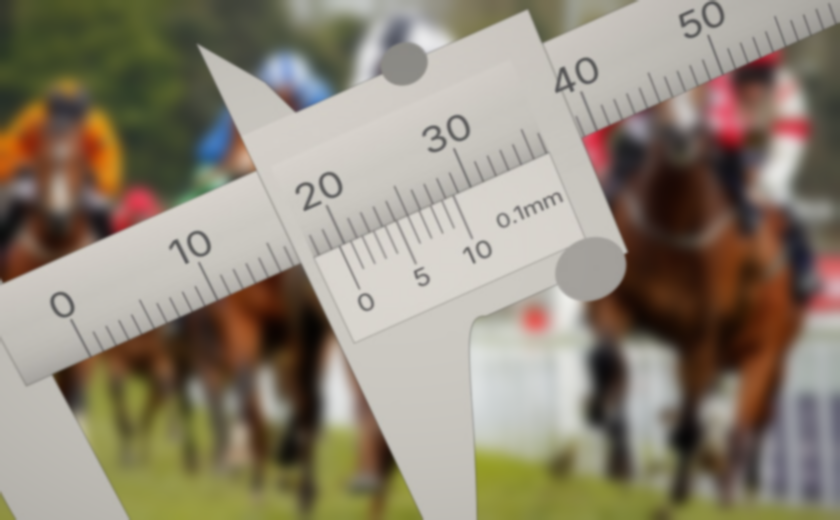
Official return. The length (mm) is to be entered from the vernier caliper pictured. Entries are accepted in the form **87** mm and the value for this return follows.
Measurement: **19.6** mm
